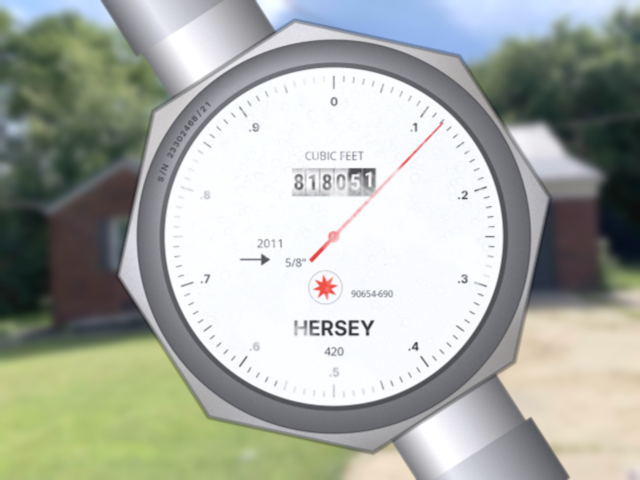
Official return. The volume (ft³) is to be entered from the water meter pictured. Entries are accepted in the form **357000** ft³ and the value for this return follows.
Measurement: **818051.12** ft³
